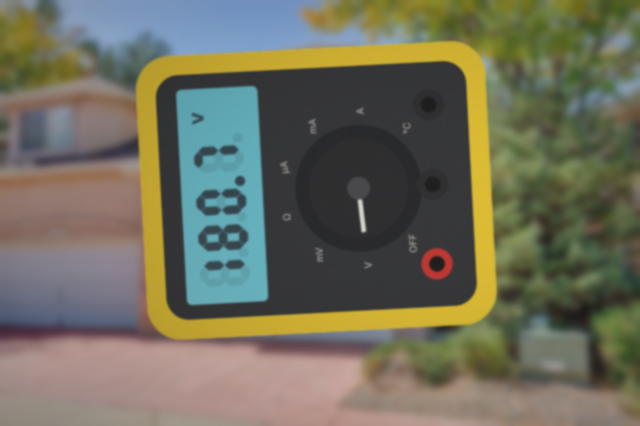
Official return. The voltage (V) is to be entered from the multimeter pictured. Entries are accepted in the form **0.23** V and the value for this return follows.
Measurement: **180.7** V
